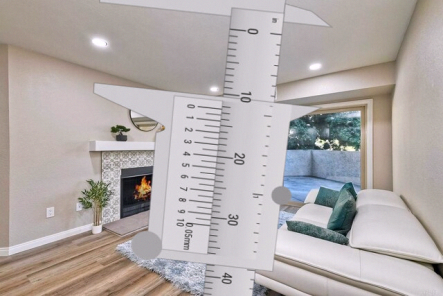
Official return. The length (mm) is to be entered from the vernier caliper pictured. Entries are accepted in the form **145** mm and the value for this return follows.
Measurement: **12.4** mm
